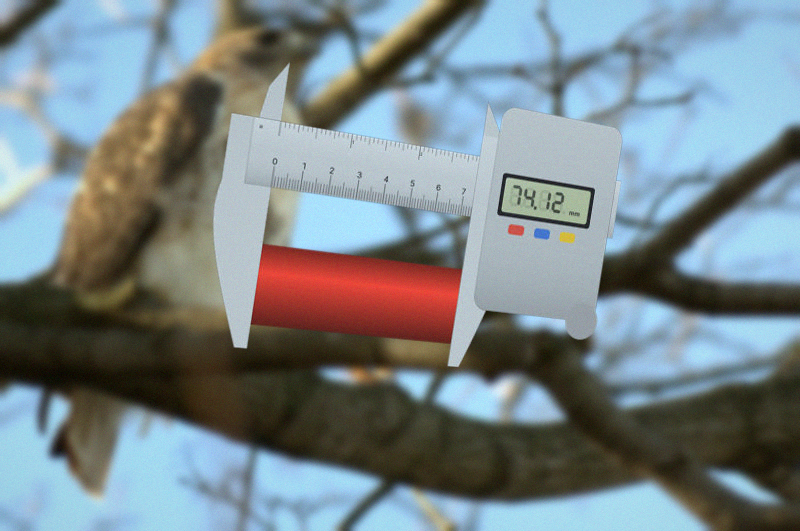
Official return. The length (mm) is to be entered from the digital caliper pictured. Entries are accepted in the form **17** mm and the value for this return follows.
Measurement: **74.12** mm
